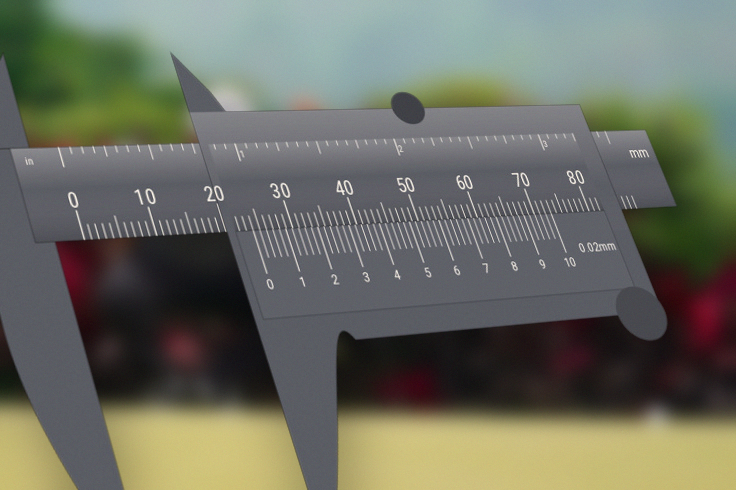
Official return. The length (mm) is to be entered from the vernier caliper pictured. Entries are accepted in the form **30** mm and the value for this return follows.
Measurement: **24.0** mm
